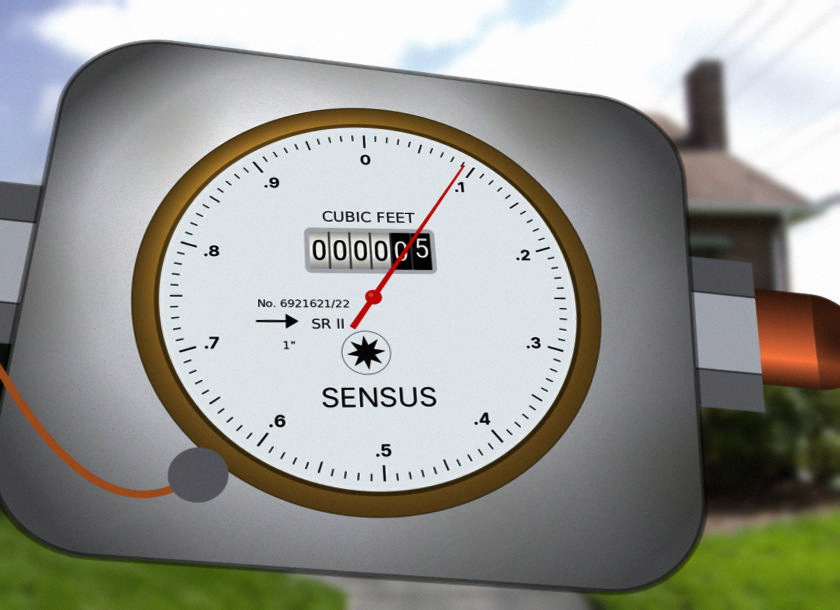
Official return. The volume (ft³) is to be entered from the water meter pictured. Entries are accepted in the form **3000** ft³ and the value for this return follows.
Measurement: **5.09** ft³
